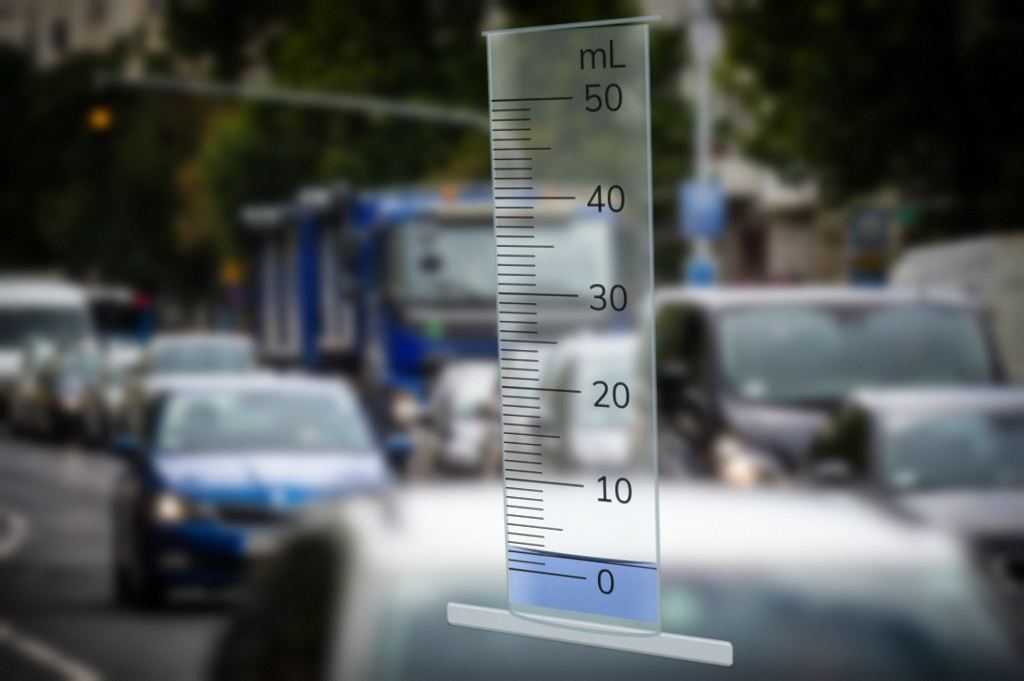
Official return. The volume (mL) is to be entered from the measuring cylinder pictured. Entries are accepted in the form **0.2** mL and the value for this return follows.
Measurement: **2** mL
